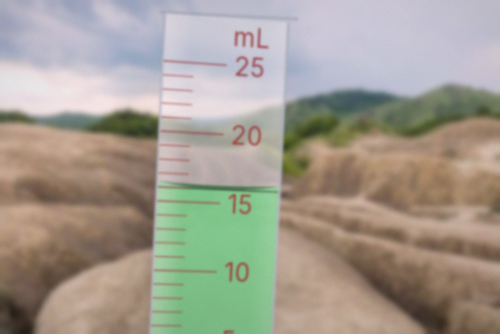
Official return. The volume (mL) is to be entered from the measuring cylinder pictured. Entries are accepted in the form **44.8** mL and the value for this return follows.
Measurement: **16** mL
